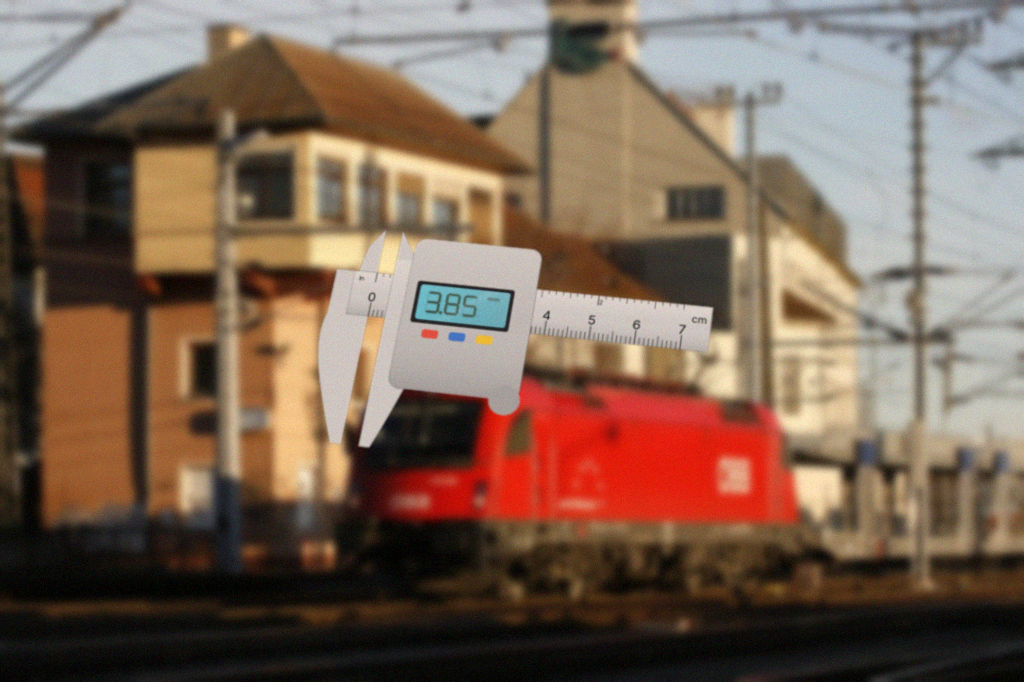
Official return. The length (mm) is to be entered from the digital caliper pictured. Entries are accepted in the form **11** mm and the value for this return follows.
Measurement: **3.85** mm
